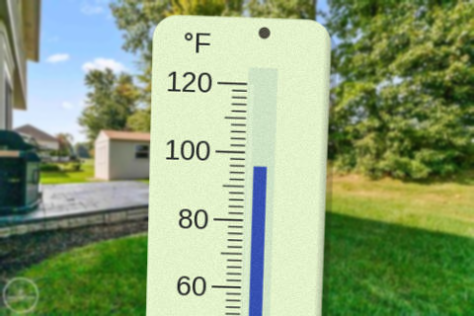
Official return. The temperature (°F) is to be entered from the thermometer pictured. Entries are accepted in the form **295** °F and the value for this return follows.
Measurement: **96** °F
